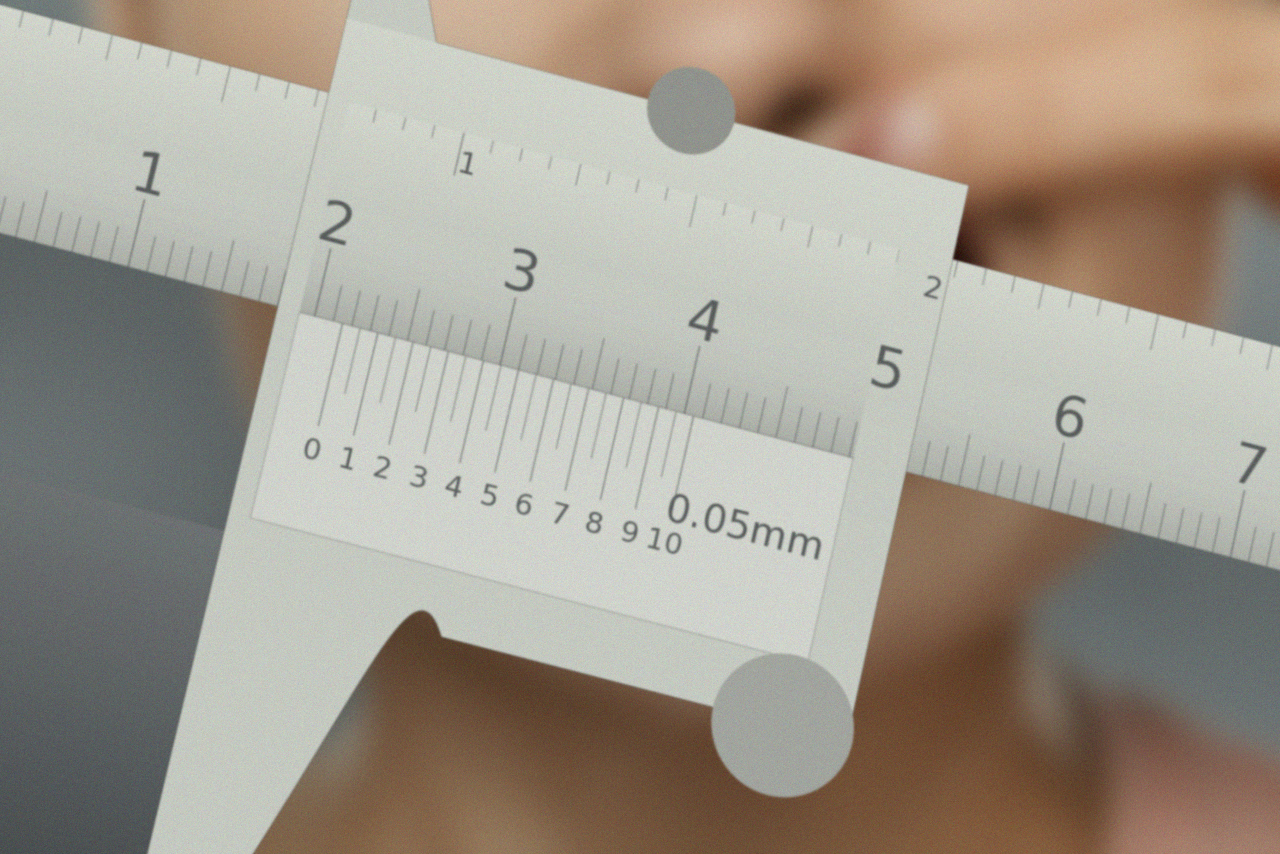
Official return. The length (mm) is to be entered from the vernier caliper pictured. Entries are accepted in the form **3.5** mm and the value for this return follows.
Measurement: **21.5** mm
